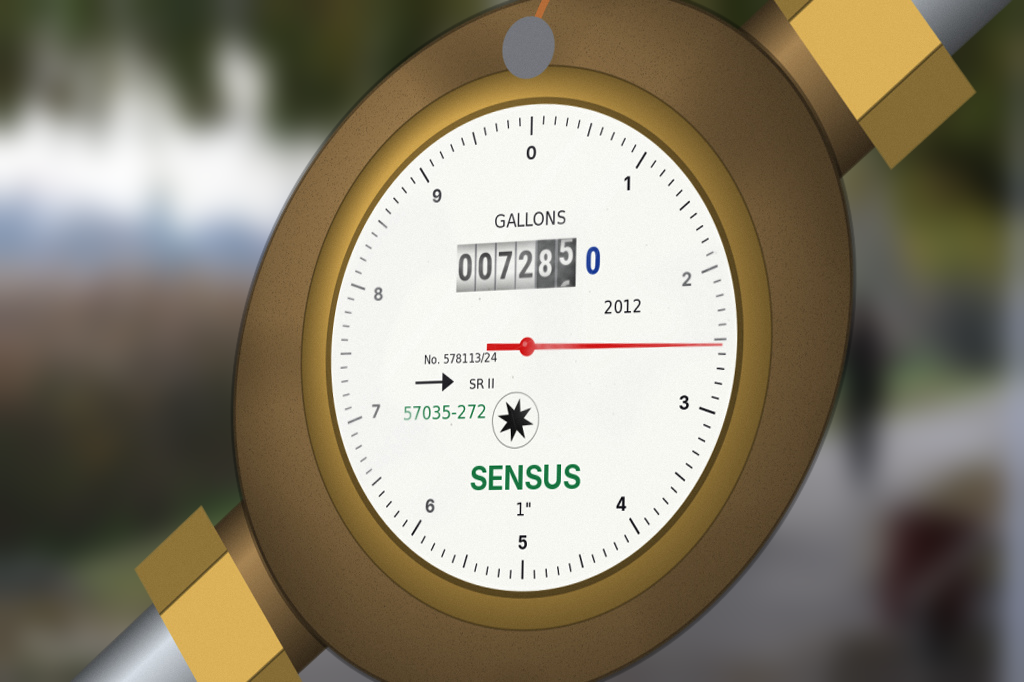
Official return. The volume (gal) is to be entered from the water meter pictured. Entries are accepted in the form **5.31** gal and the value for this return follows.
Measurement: **72852.5** gal
